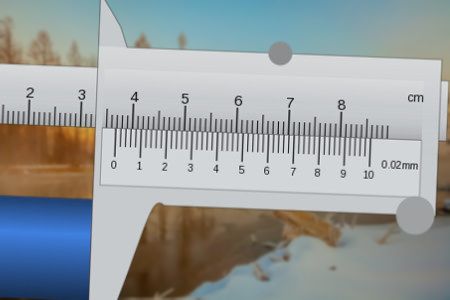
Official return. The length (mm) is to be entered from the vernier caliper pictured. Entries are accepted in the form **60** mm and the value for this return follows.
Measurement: **36.8** mm
